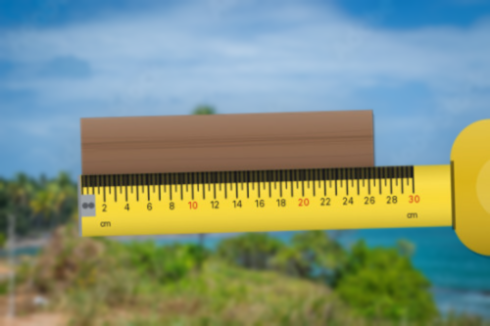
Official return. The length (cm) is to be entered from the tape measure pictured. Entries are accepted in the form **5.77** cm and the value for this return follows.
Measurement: **26.5** cm
